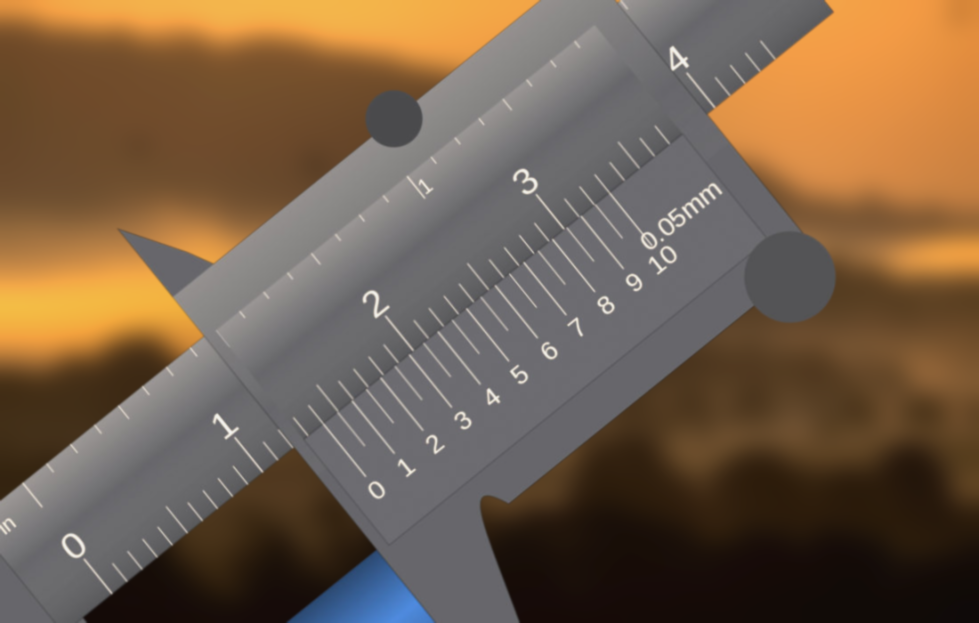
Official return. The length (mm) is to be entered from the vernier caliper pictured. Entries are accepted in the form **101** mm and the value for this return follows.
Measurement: **14.0** mm
